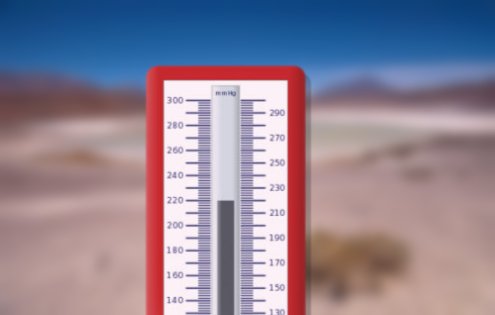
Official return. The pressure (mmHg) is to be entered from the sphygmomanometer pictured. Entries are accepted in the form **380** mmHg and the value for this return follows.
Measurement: **220** mmHg
